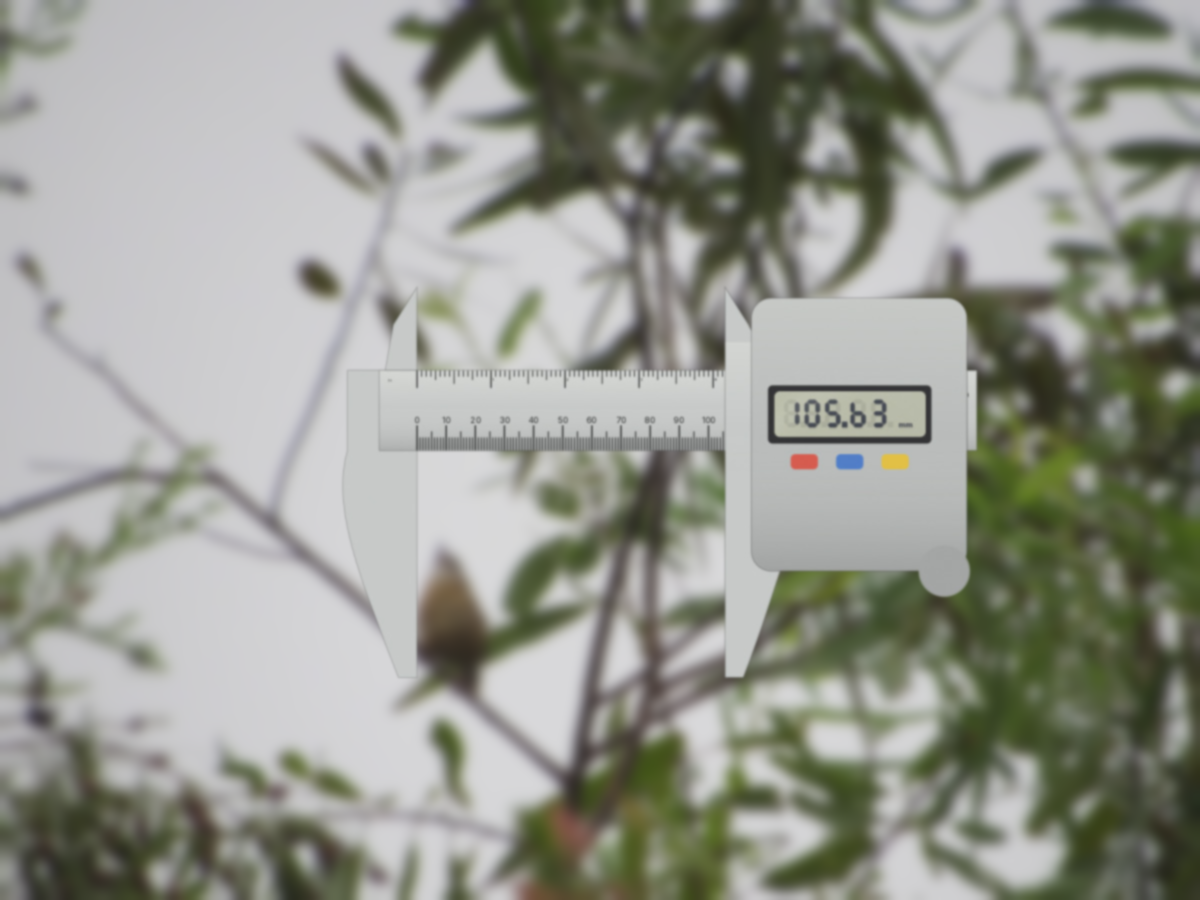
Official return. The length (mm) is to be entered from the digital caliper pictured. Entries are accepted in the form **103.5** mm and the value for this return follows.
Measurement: **105.63** mm
